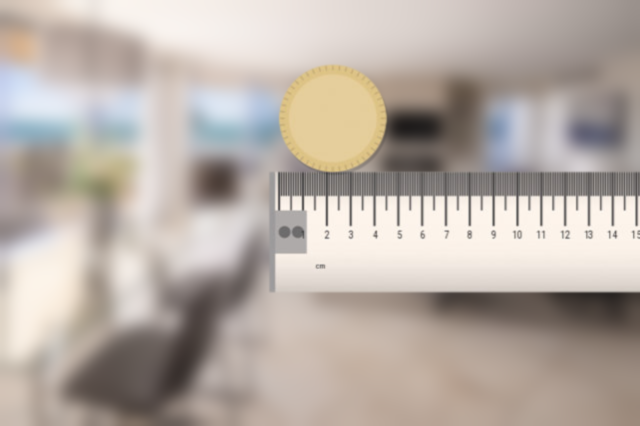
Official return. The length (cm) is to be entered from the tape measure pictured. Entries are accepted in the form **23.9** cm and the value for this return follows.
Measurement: **4.5** cm
